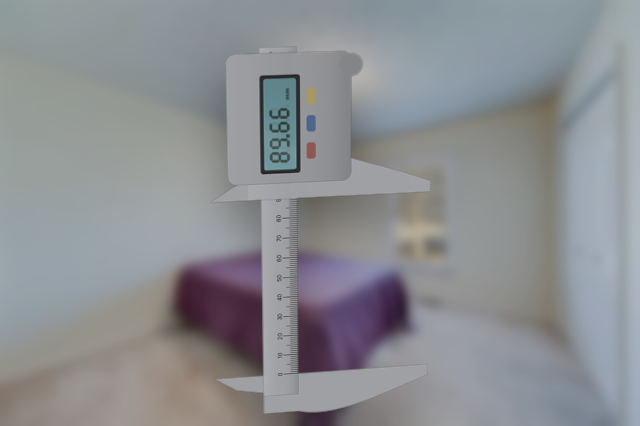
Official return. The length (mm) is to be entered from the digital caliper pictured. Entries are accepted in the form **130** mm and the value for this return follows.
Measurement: **89.66** mm
